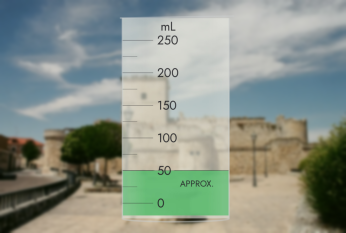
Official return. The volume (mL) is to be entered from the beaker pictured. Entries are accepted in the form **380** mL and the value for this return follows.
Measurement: **50** mL
